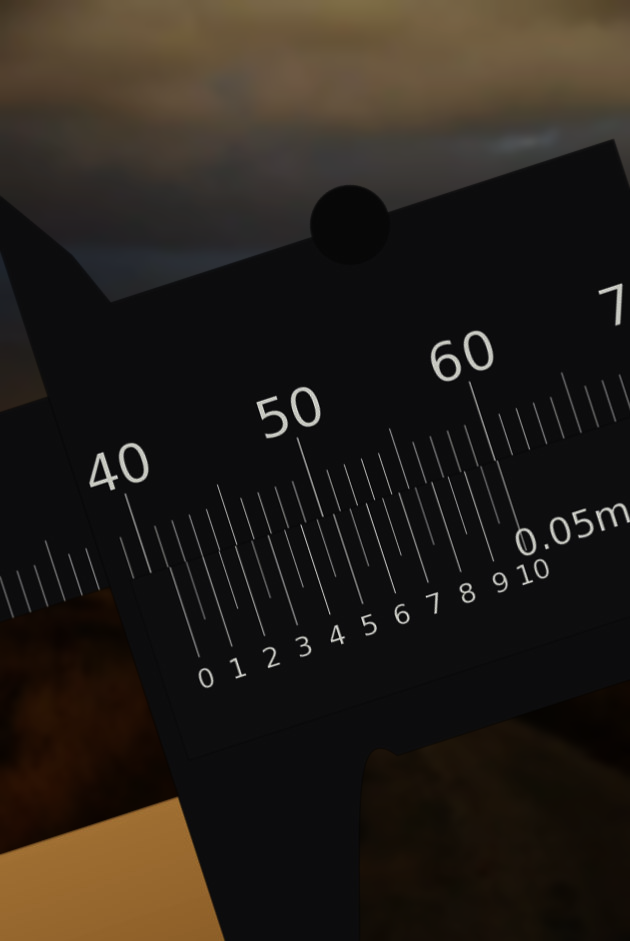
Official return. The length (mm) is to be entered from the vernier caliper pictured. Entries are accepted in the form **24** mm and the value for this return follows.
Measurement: **41.1** mm
